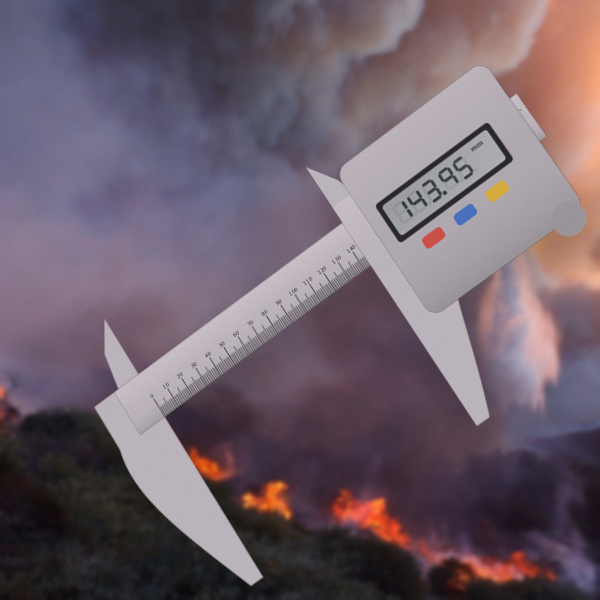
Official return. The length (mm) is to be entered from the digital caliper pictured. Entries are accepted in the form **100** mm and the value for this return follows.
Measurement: **143.95** mm
